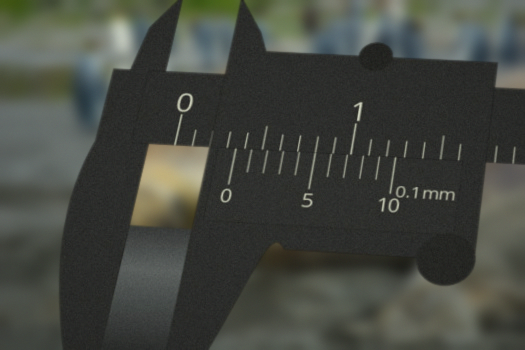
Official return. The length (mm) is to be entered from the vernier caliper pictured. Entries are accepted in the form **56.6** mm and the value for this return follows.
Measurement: **3.5** mm
